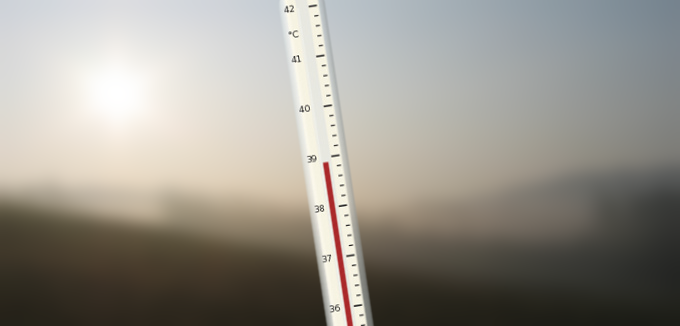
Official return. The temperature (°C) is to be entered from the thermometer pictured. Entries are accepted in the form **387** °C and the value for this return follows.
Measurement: **38.9** °C
